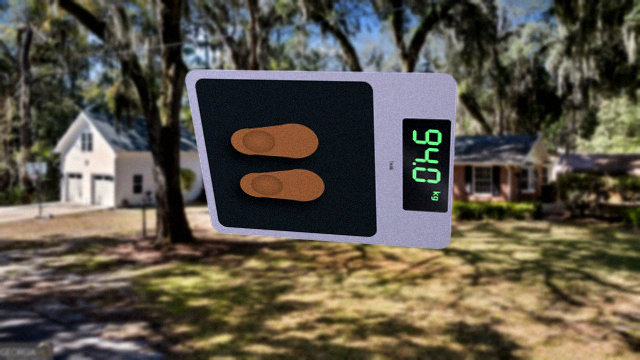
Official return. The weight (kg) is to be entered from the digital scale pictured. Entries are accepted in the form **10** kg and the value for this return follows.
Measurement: **94.0** kg
